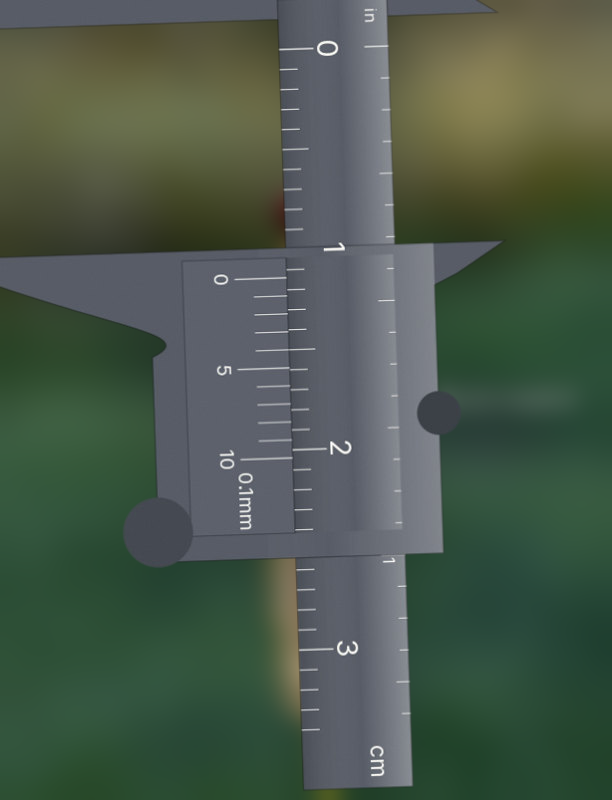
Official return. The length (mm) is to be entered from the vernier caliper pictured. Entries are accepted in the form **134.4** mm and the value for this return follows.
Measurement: **11.4** mm
